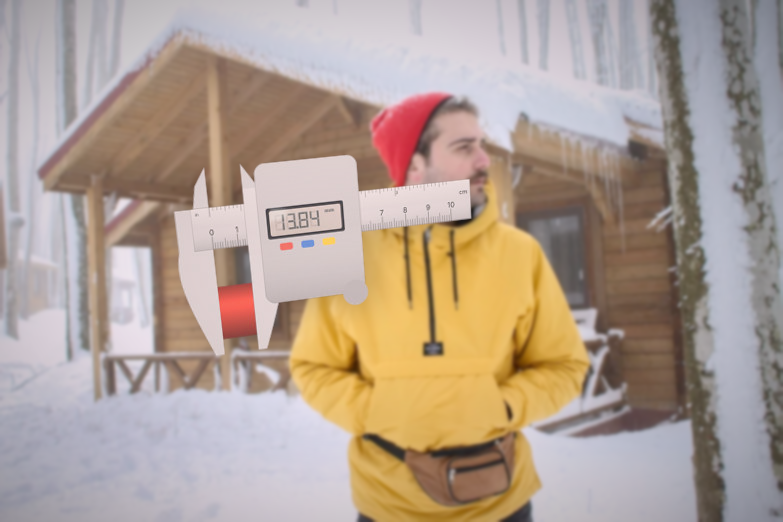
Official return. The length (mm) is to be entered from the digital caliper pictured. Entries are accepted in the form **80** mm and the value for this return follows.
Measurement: **13.84** mm
